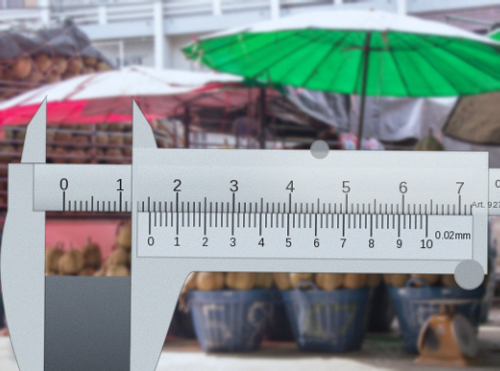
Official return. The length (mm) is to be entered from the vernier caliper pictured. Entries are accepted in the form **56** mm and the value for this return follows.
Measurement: **15.2** mm
